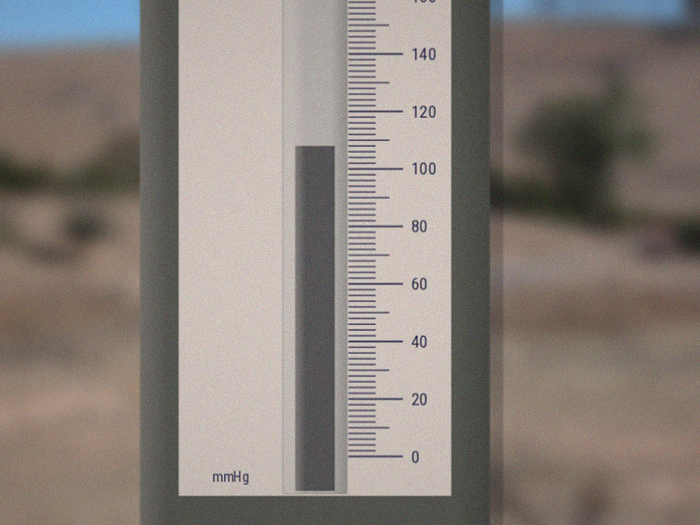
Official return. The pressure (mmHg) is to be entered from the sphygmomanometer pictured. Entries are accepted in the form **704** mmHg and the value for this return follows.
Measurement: **108** mmHg
